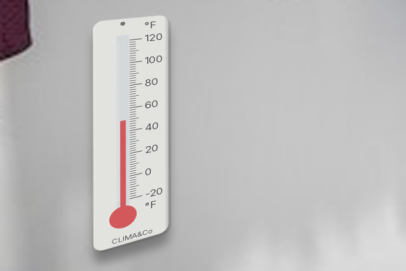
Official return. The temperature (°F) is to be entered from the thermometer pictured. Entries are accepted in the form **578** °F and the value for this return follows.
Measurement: **50** °F
